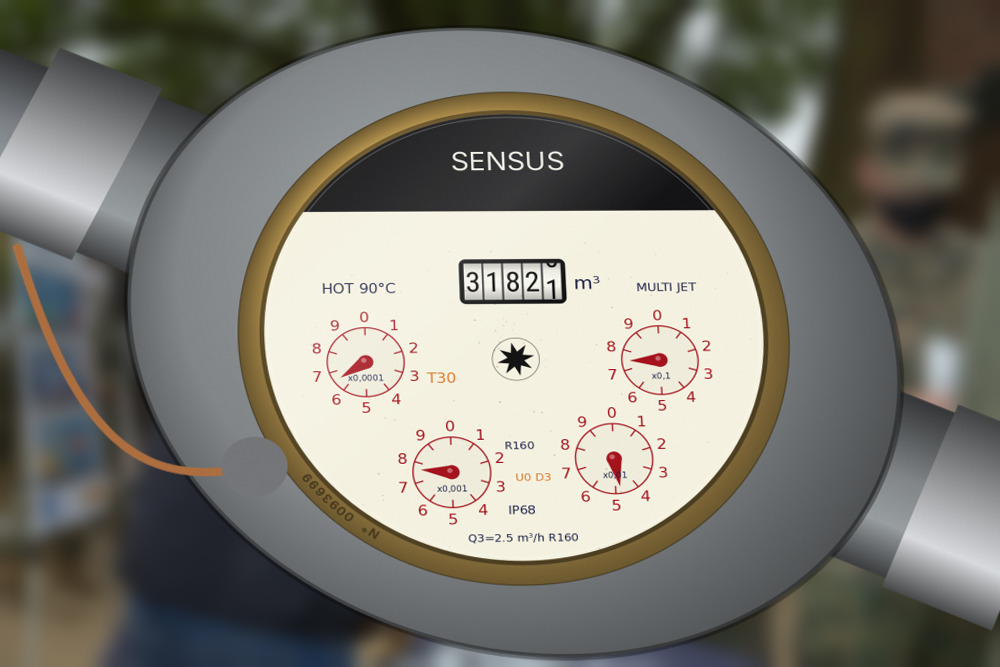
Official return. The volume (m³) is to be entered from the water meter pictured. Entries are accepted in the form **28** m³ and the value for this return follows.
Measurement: **31820.7476** m³
